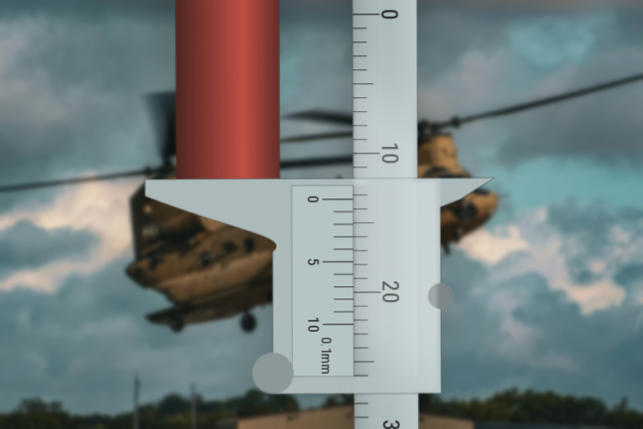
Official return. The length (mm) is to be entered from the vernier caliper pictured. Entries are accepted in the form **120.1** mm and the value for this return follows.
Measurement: **13.3** mm
